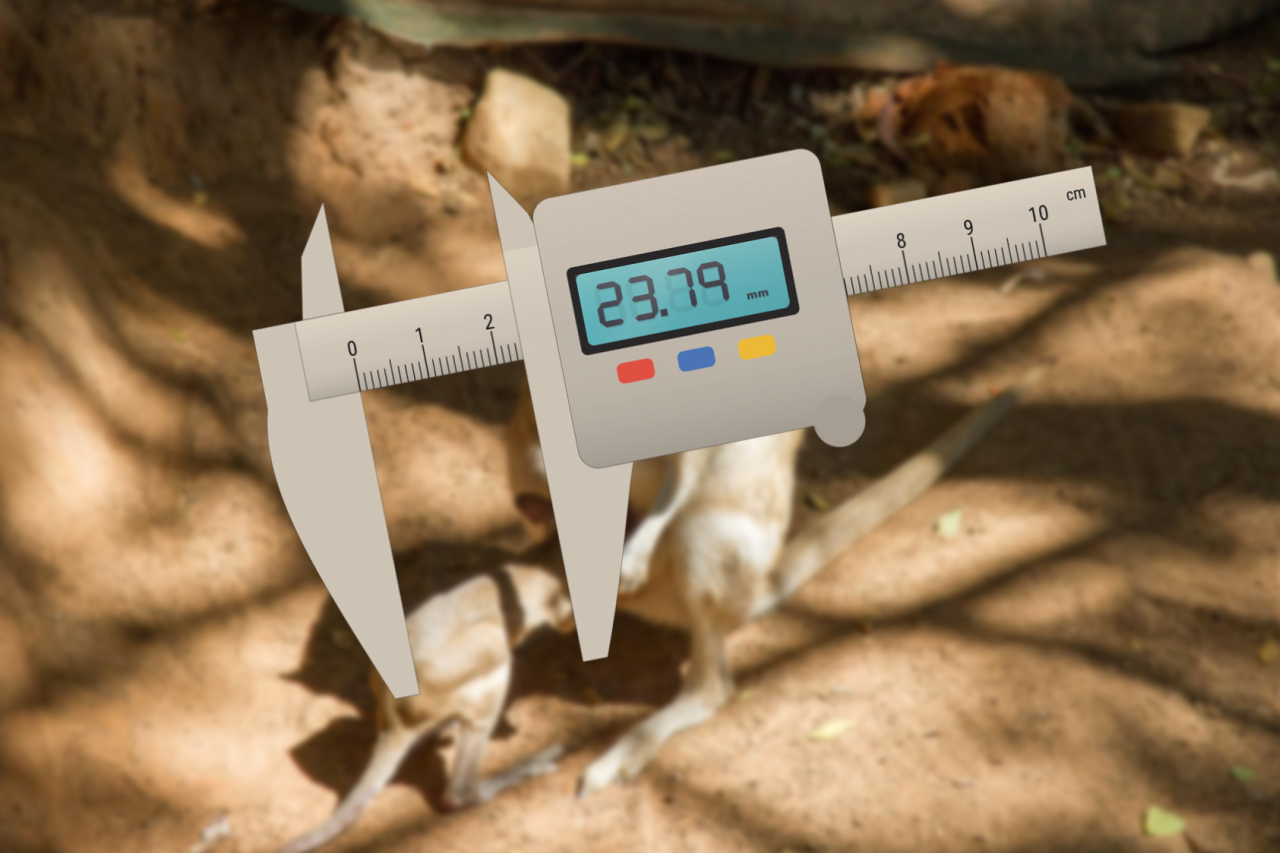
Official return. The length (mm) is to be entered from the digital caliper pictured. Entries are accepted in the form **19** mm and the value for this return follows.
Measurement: **23.79** mm
